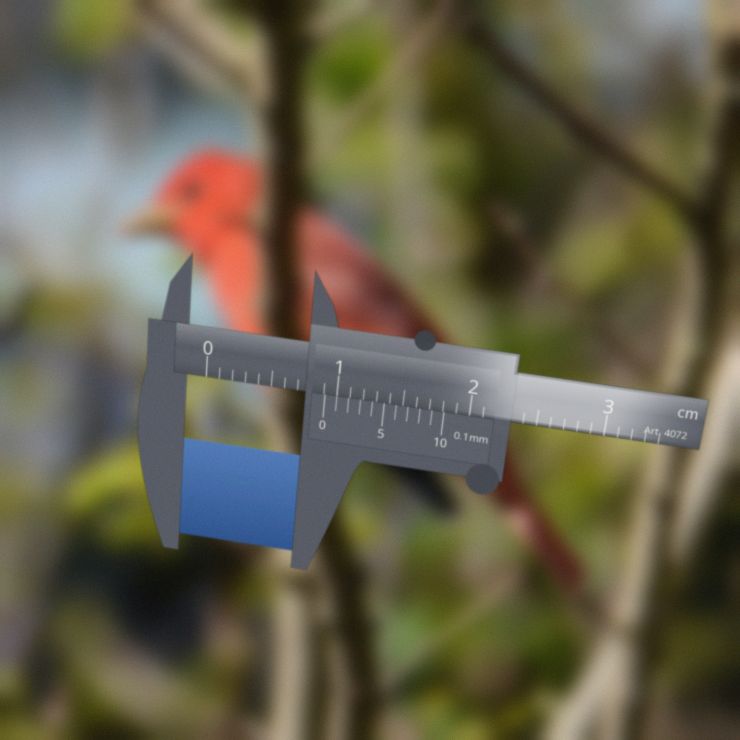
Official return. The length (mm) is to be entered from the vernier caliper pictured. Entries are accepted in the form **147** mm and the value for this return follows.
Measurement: **9.1** mm
